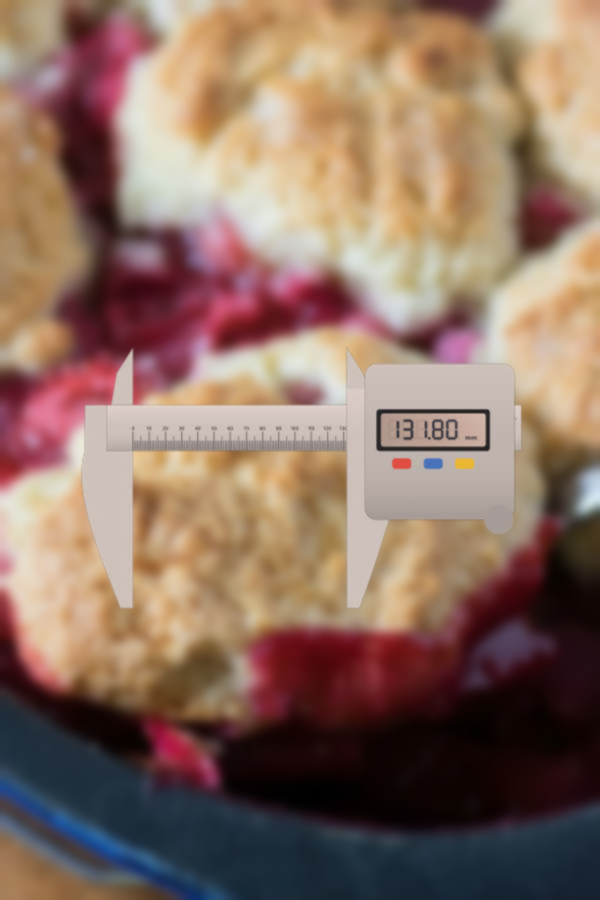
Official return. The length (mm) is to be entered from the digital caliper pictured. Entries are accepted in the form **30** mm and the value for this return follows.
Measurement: **131.80** mm
